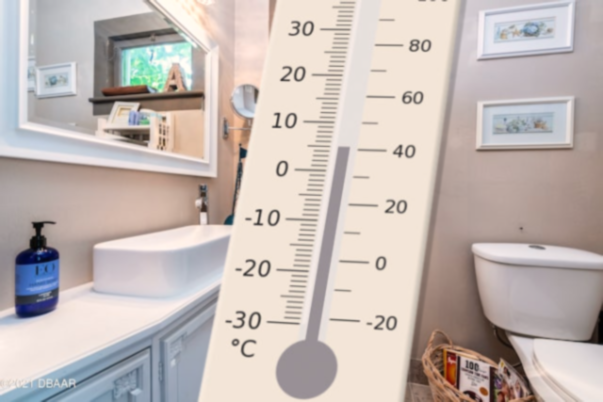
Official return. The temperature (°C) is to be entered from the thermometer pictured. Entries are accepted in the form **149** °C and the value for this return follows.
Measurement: **5** °C
